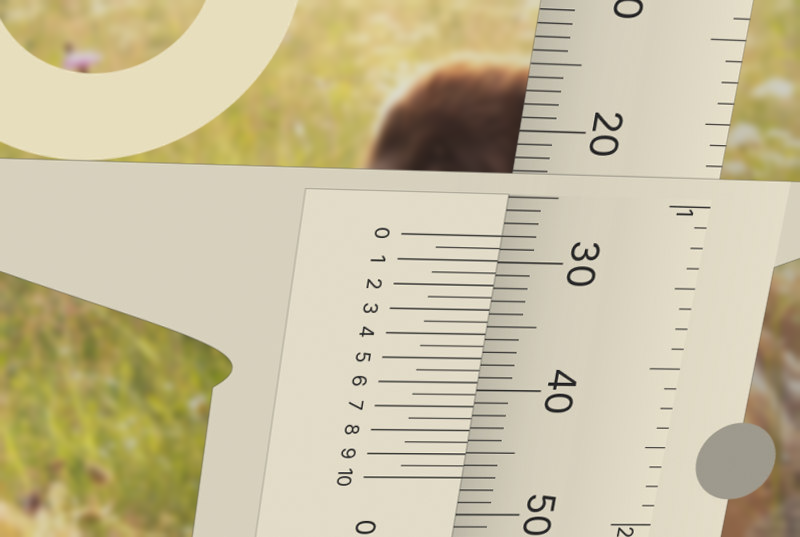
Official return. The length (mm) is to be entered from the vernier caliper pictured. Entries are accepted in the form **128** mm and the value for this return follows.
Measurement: **28.0** mm
